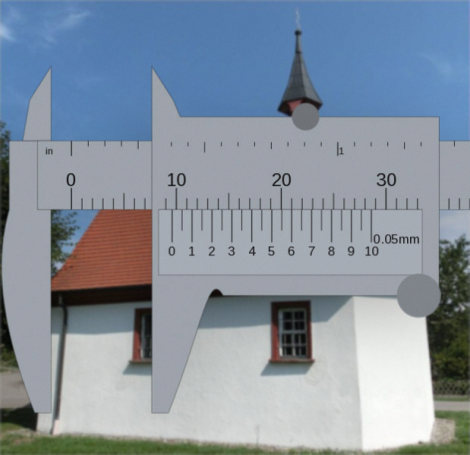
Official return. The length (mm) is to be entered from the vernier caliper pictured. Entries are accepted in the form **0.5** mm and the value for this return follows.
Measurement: **9.6** mm
